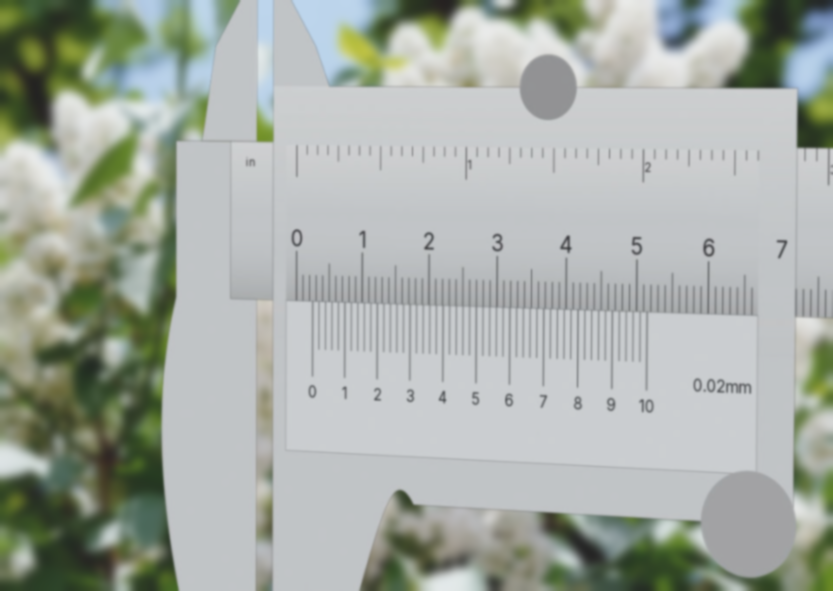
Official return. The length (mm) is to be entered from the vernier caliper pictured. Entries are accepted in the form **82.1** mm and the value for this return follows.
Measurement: **2.5** mm
